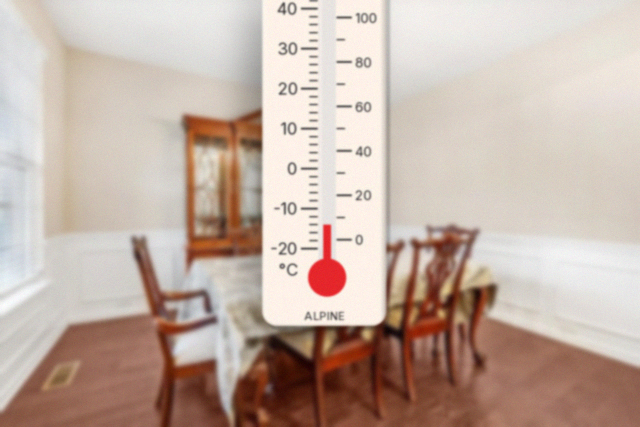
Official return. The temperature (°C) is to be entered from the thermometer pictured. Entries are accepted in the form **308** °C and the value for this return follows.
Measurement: **-14** °C
